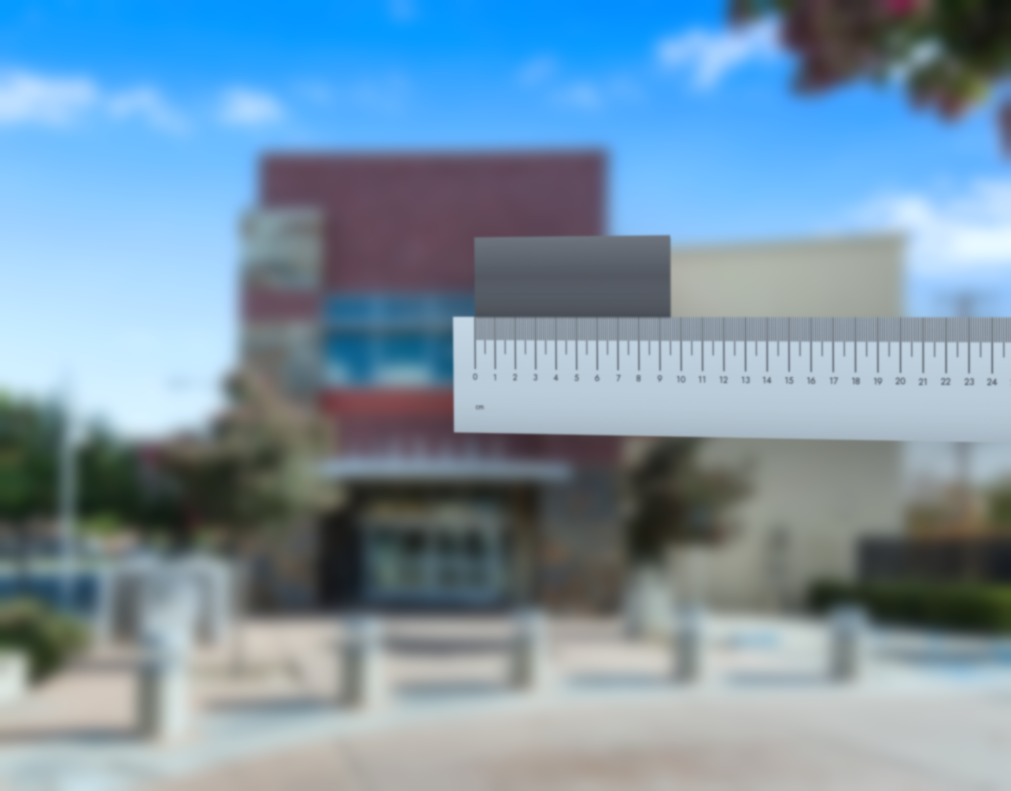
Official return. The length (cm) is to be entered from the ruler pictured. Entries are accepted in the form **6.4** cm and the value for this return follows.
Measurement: **9.5** cm
